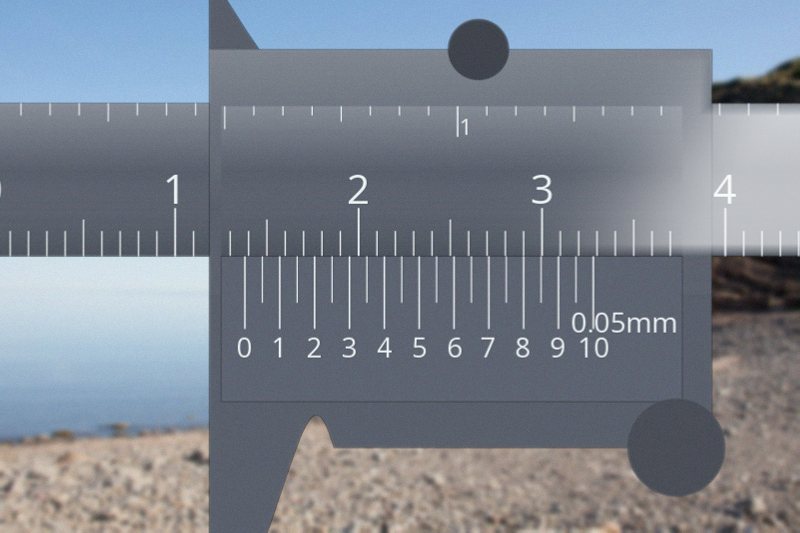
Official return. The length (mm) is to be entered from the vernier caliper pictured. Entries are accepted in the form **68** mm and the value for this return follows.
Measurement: **13.8** mm
